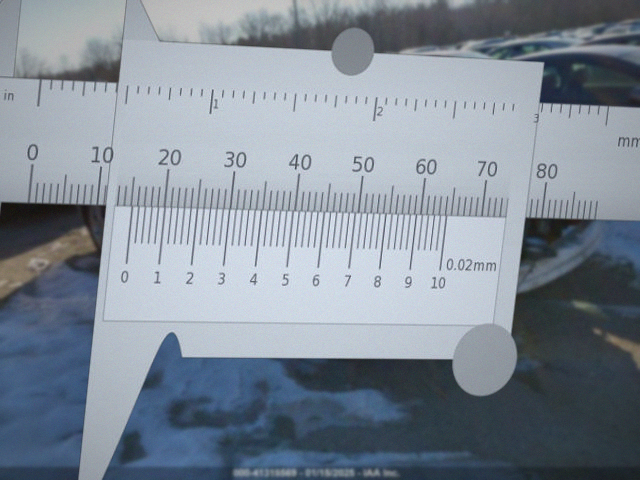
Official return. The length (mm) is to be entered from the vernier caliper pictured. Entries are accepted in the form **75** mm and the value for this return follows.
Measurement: **15.2** mm
